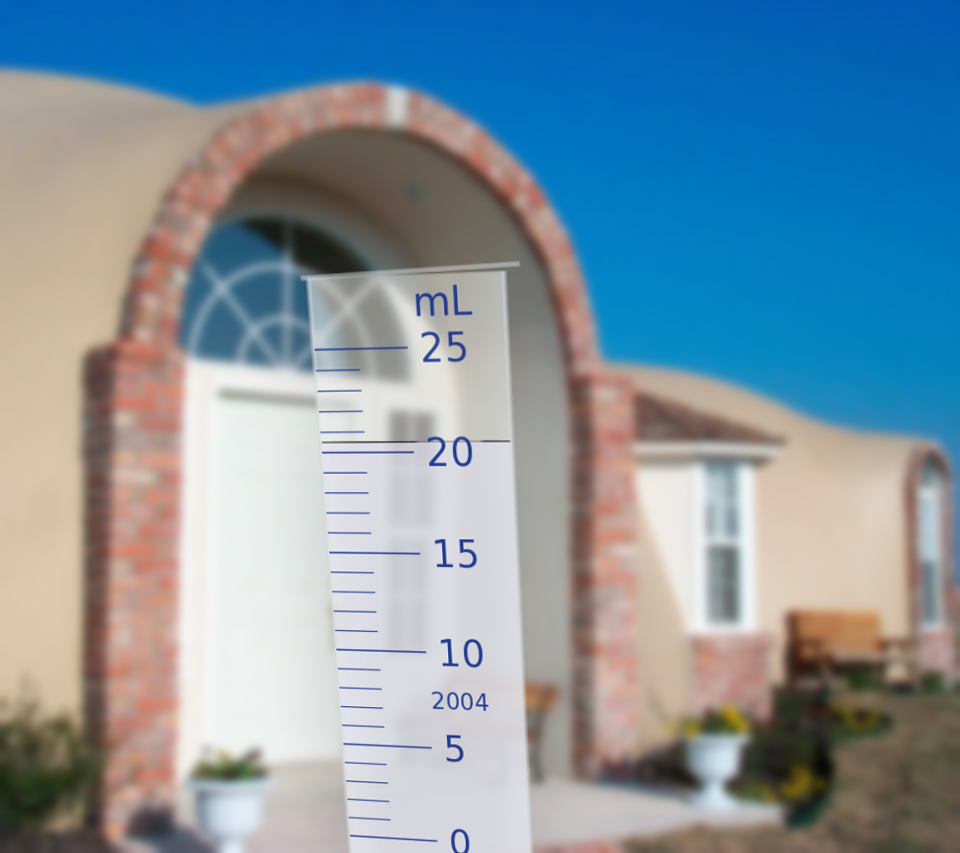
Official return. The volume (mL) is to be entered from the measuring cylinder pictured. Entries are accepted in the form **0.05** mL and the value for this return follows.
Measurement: **20.5** mL
